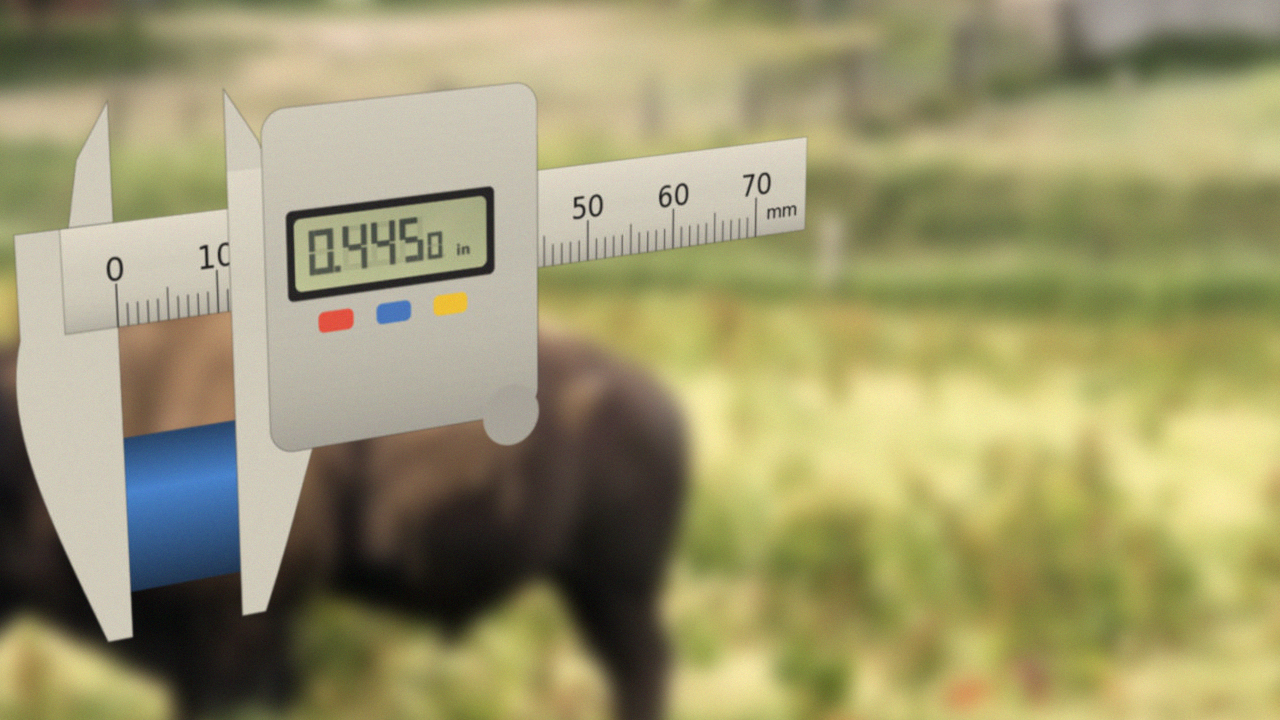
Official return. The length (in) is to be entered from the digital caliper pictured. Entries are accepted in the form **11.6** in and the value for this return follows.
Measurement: **0.4450** in
